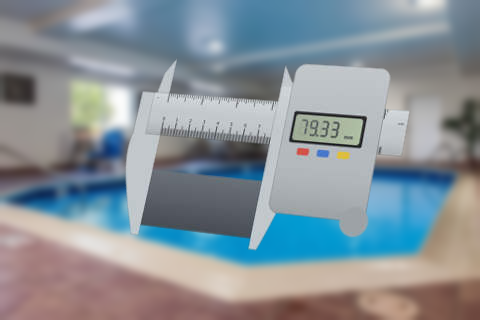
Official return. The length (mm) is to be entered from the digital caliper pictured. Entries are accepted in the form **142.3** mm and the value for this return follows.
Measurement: **79.33** mm
